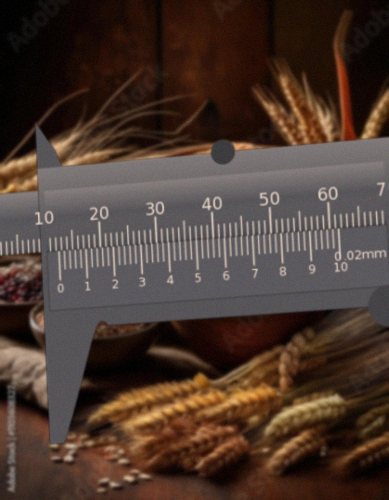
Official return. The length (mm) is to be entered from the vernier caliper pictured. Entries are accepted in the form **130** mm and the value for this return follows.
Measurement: **12.5** mm
